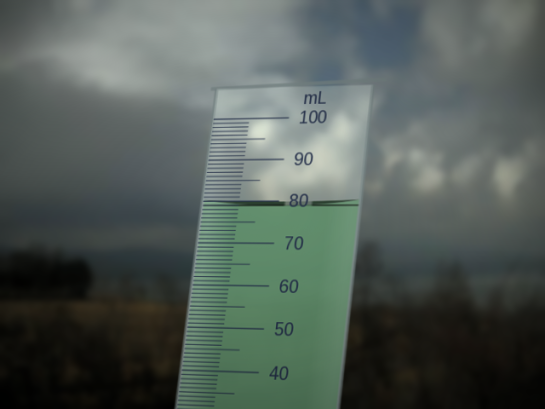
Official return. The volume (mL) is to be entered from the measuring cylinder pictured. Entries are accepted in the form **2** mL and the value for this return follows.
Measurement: **79** mL
